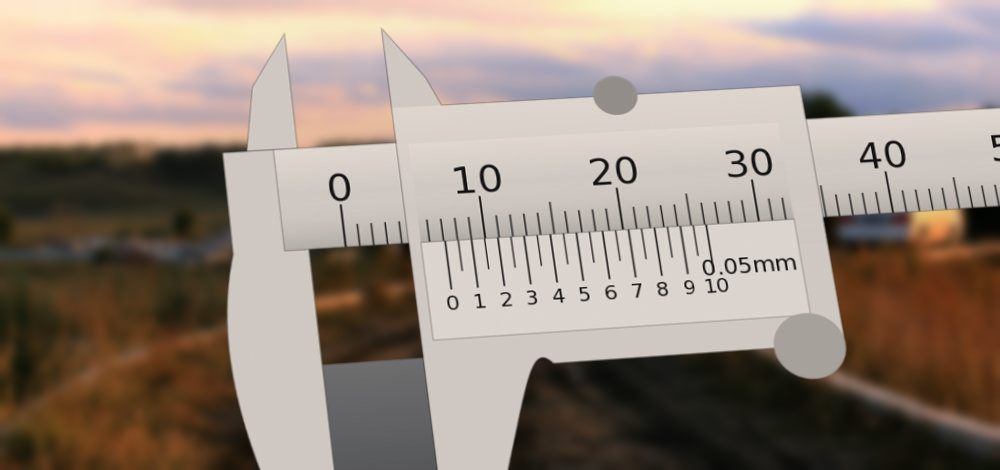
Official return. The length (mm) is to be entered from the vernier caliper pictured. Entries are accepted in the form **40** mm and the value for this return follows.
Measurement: **7.1** mm
